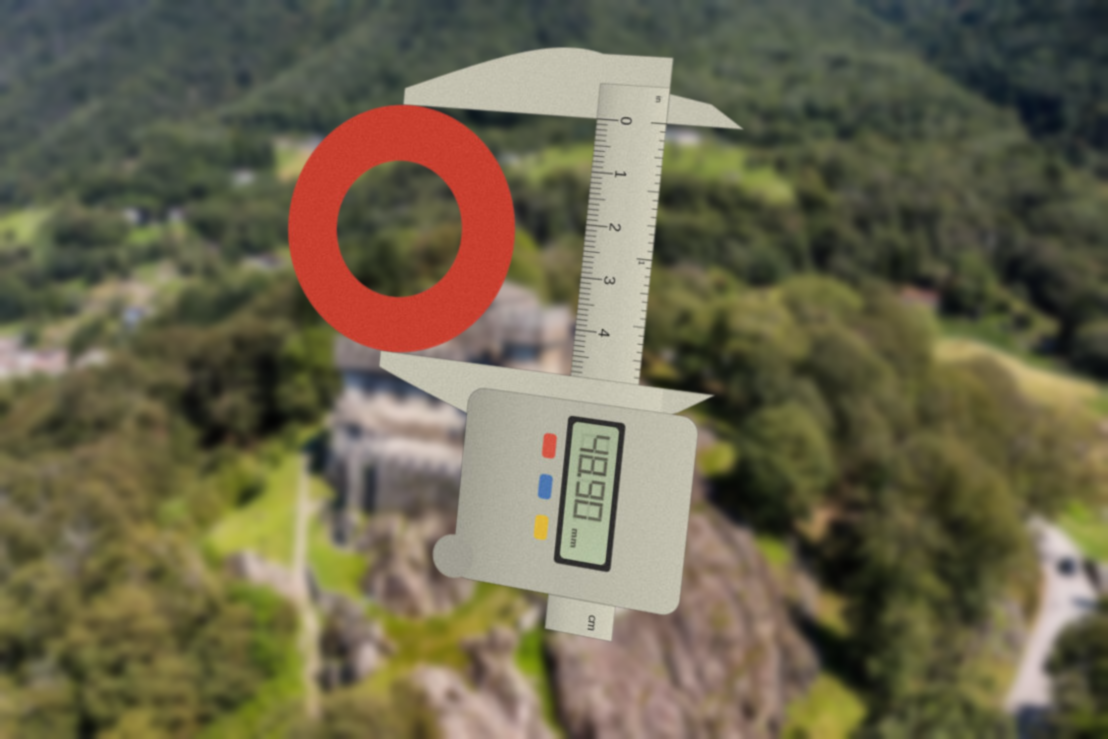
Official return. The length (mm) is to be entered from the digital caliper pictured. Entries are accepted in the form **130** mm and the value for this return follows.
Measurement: **48.90** mm
